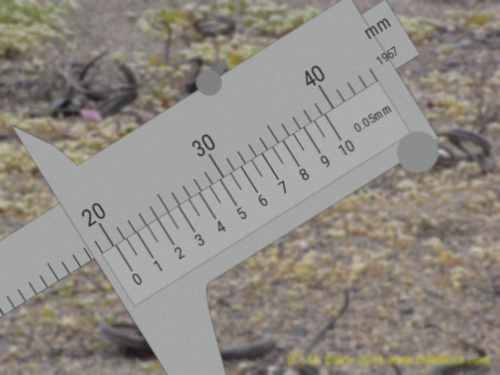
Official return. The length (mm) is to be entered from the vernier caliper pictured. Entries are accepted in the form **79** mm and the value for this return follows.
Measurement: **20.2** mm
